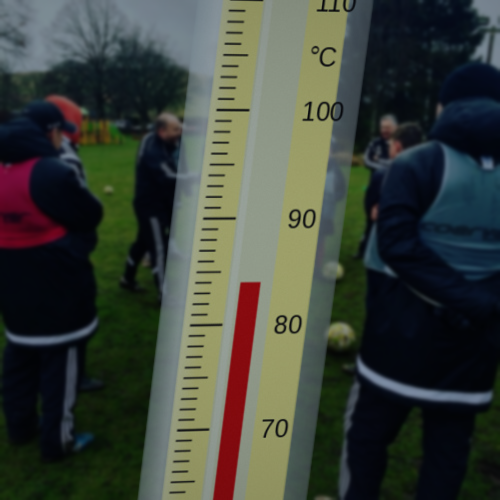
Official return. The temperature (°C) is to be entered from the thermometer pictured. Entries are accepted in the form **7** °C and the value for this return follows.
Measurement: **84** °C
